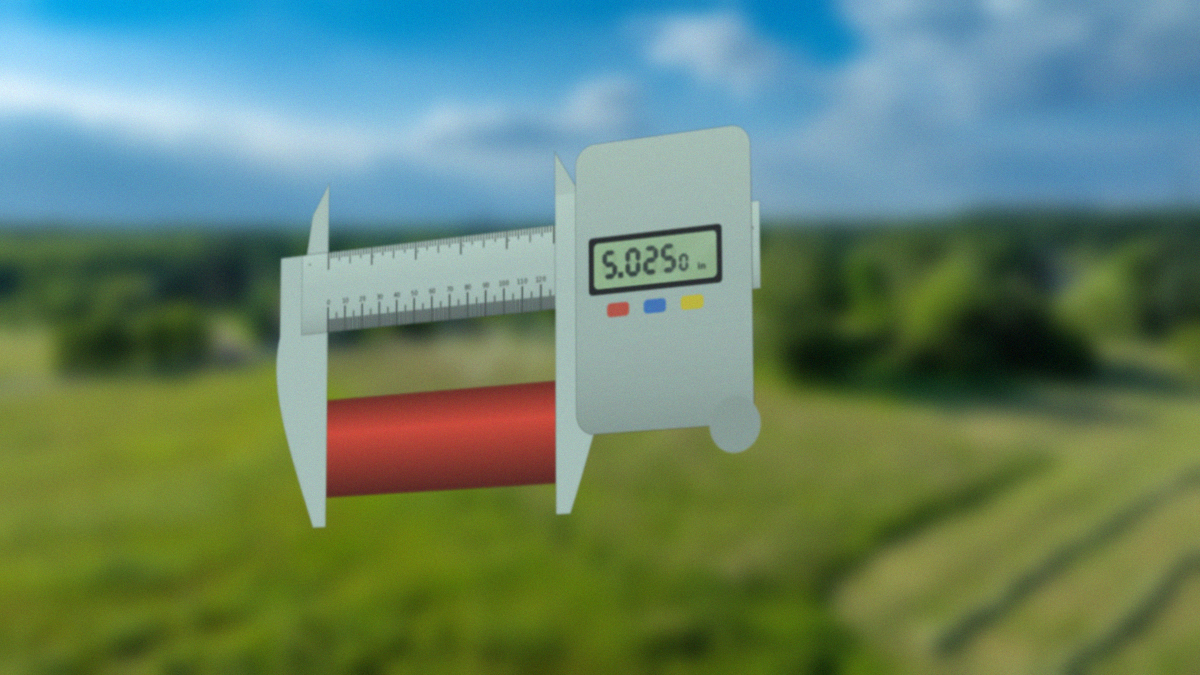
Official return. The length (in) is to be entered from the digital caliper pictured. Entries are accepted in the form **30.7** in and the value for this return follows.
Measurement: **5.0250** in
